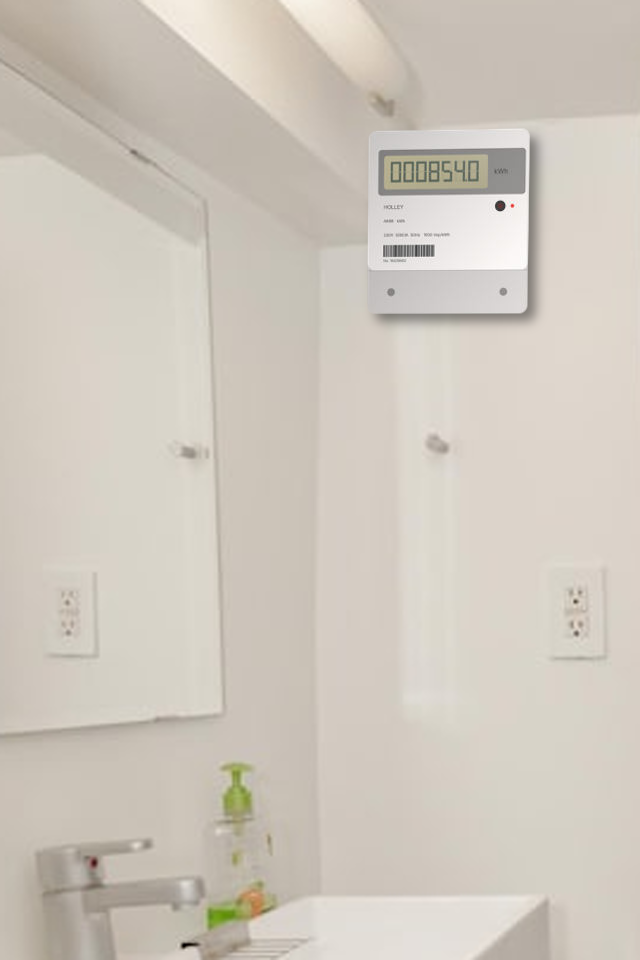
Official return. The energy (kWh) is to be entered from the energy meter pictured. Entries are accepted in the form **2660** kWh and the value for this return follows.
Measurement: **854.0** kWh
